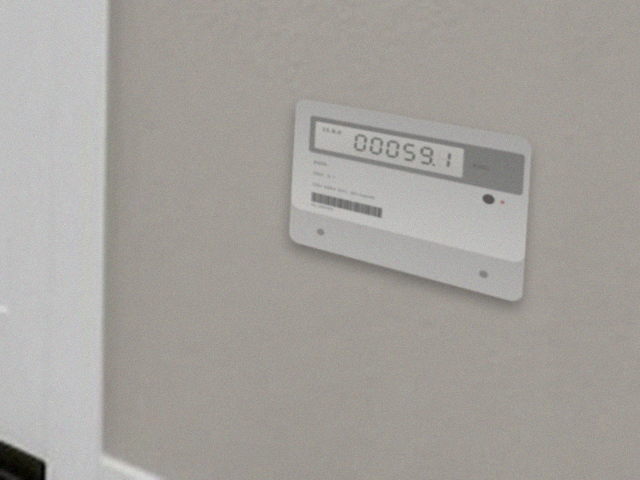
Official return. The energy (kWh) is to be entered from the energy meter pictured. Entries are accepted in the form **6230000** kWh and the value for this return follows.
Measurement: **59.1** kWh
